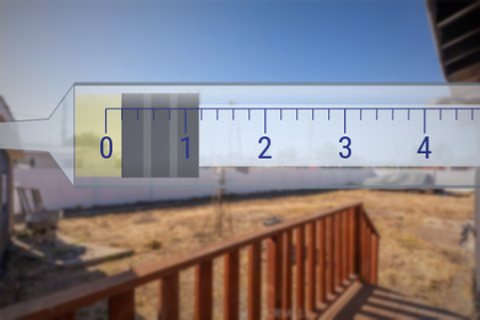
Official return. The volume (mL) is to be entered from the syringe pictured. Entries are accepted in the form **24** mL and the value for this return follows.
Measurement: **0.2** mL
